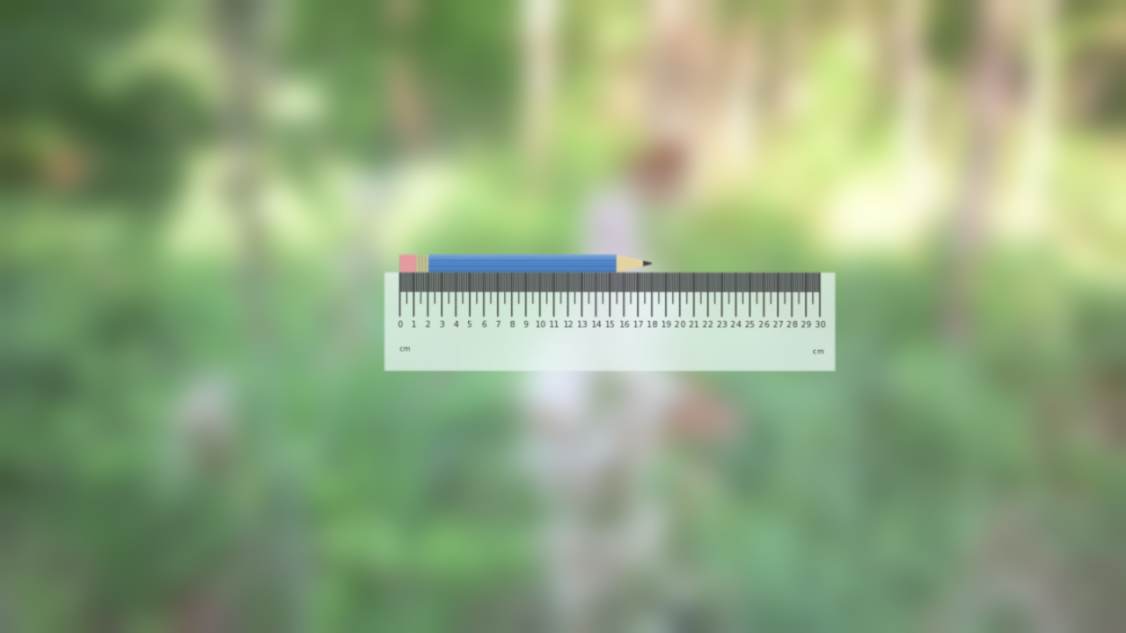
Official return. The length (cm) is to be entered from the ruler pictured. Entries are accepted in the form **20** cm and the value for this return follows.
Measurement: **18** cm
